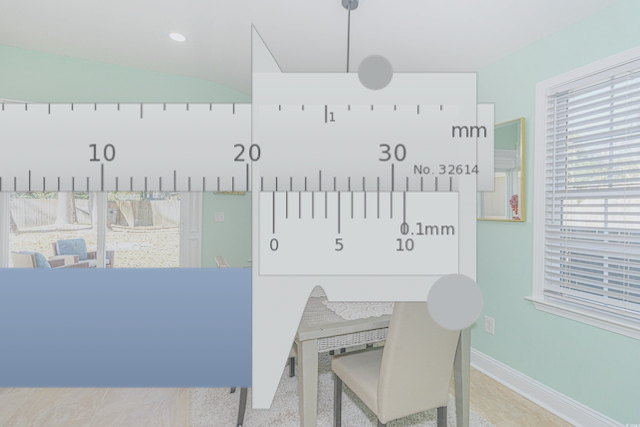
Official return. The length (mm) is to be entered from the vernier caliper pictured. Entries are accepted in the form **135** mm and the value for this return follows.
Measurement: **21.8** mm
